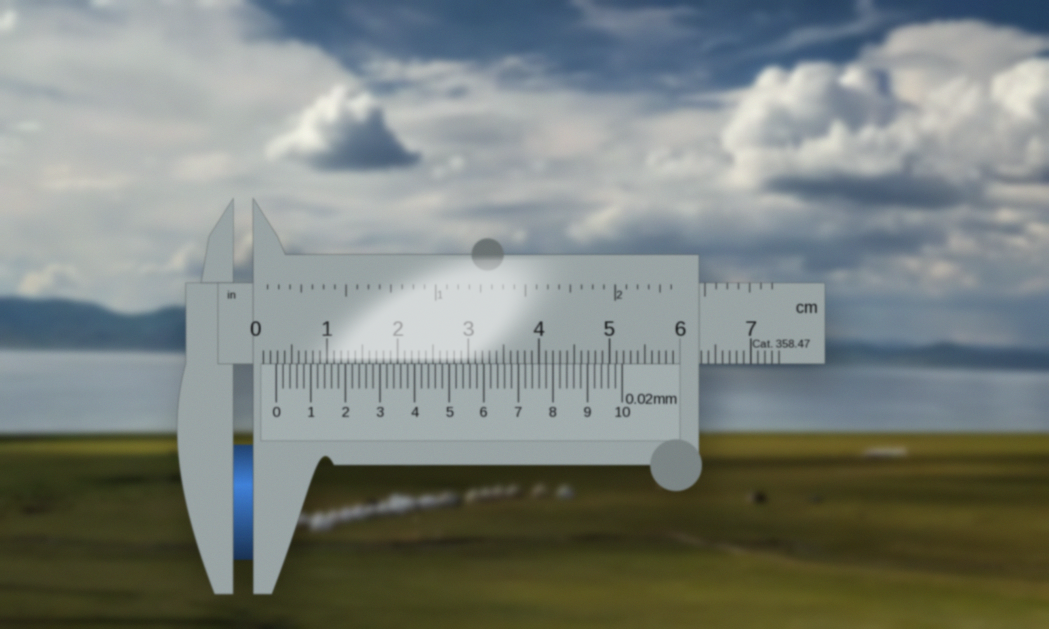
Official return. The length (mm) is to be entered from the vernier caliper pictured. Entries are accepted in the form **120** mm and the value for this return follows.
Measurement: **2.8** mm
